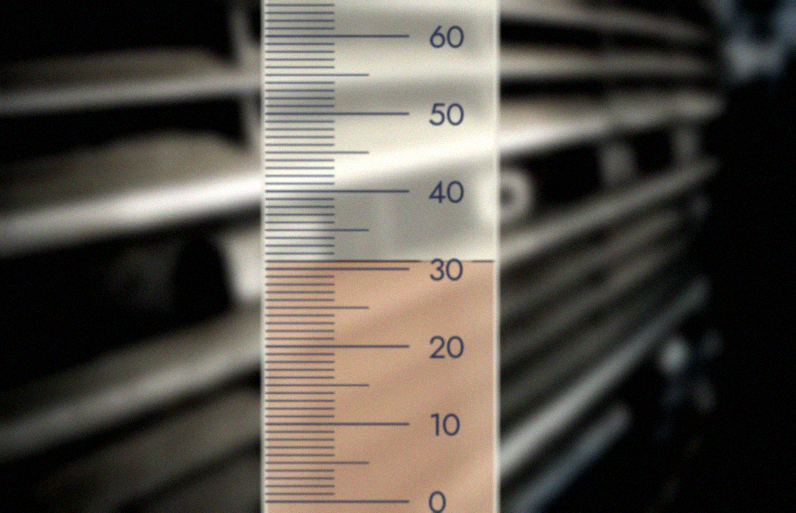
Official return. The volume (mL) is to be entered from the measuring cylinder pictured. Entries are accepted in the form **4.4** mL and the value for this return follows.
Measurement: **31** mL
